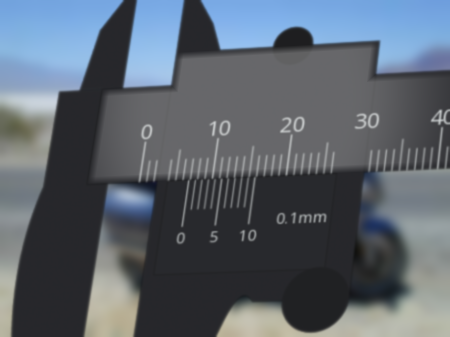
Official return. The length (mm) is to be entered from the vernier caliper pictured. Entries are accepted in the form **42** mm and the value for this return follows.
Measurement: **6.8** mm
